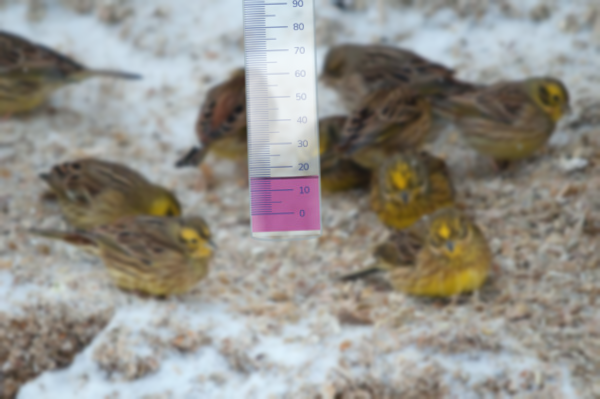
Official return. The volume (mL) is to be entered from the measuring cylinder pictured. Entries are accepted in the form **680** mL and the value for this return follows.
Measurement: **15** mL
